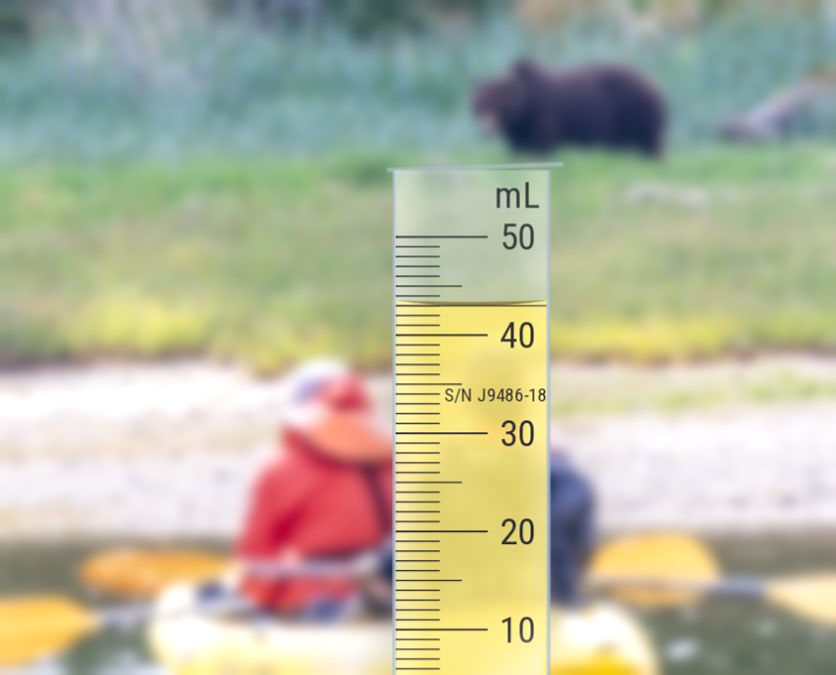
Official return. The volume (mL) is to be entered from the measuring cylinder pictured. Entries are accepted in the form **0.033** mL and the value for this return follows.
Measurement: **43** mL
